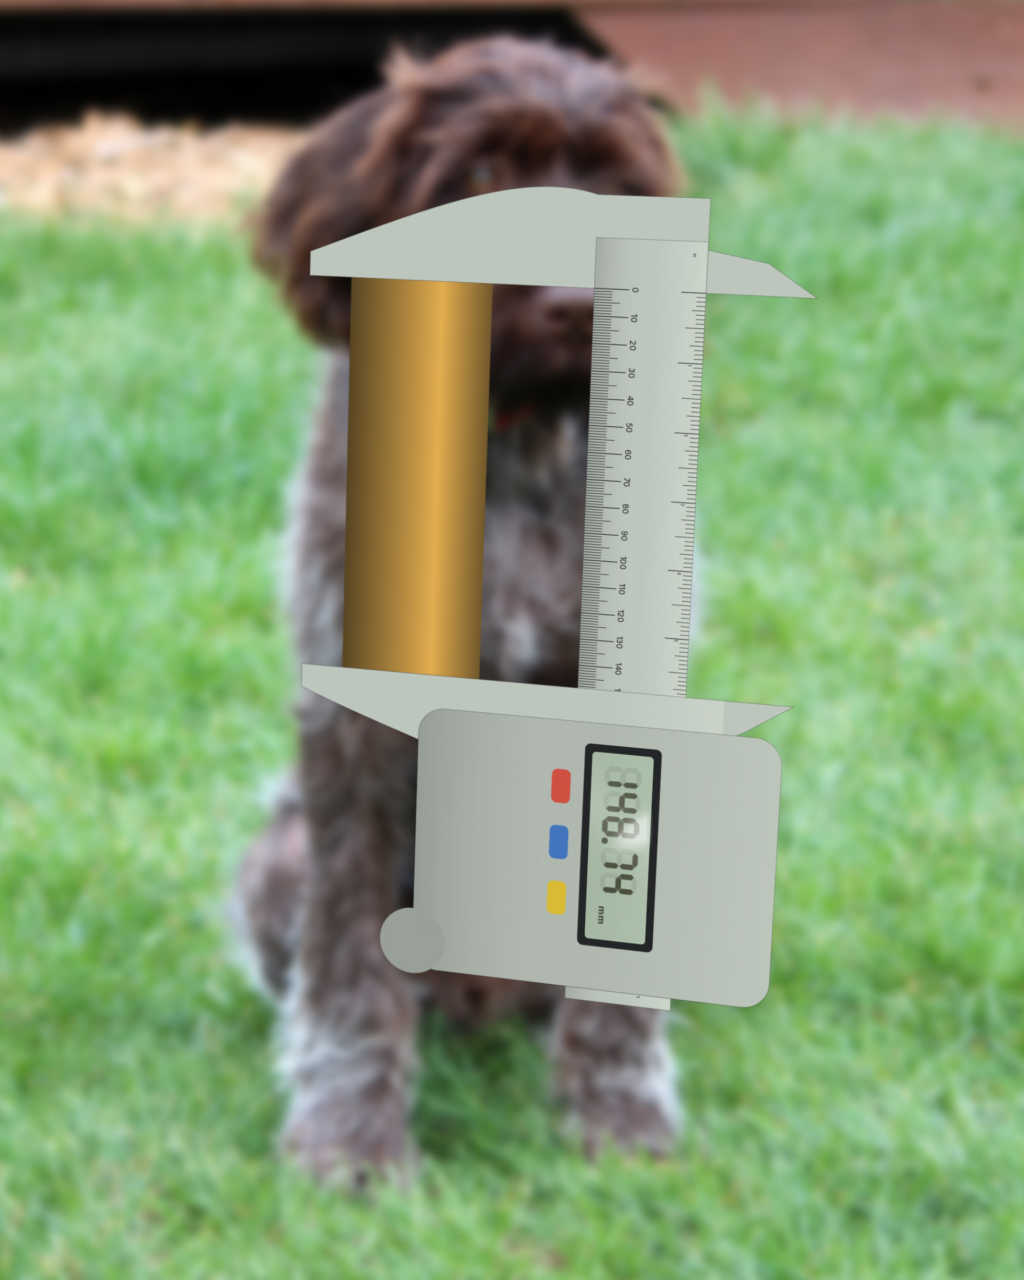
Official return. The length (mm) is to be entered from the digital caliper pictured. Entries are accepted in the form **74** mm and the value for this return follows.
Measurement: **148.74** mm
